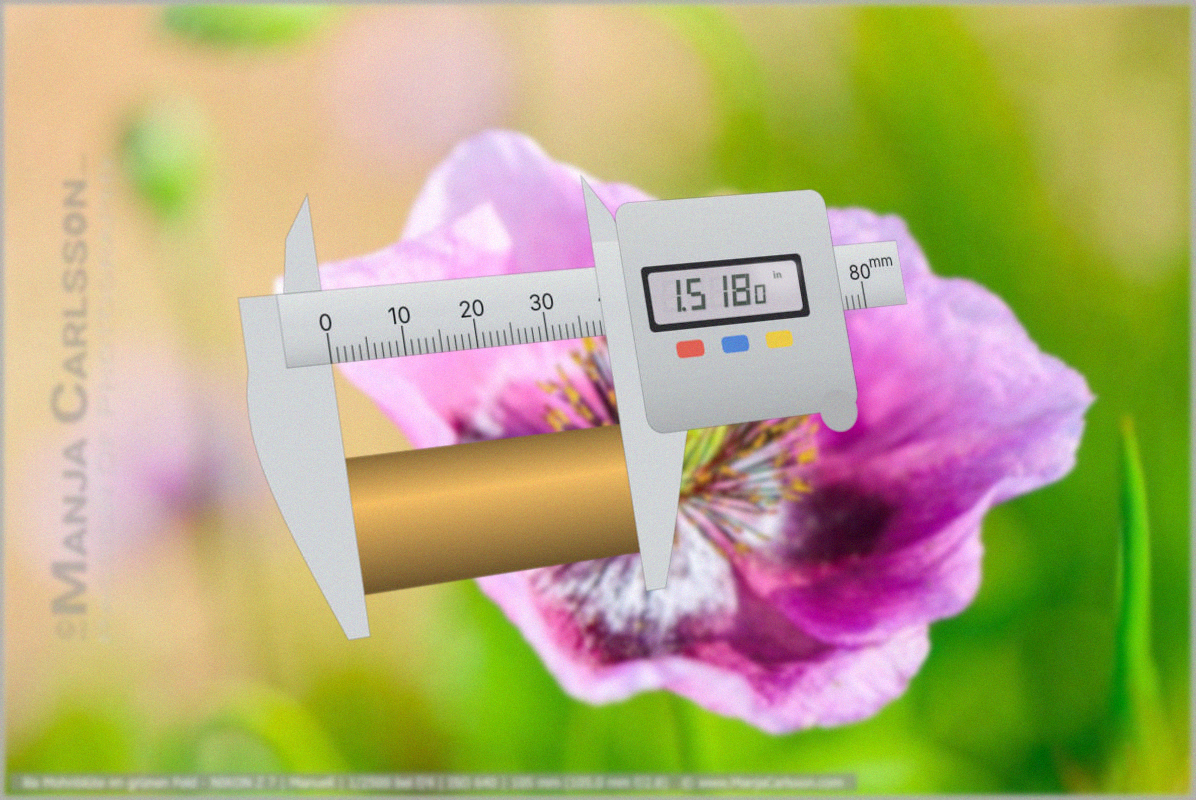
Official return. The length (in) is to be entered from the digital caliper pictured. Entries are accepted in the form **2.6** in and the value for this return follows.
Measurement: **1.5180** in
